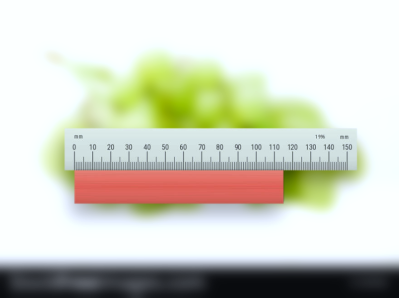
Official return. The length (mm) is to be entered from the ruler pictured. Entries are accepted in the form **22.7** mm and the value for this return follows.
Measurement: **115** mm
